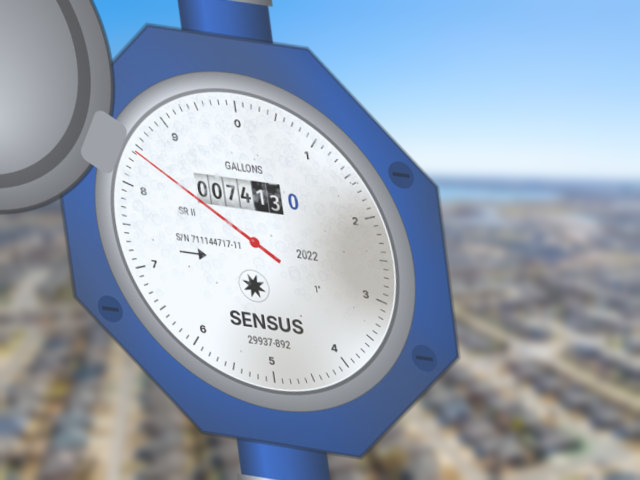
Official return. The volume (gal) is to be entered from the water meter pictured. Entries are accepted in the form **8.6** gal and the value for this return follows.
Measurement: **74128.4** gal
